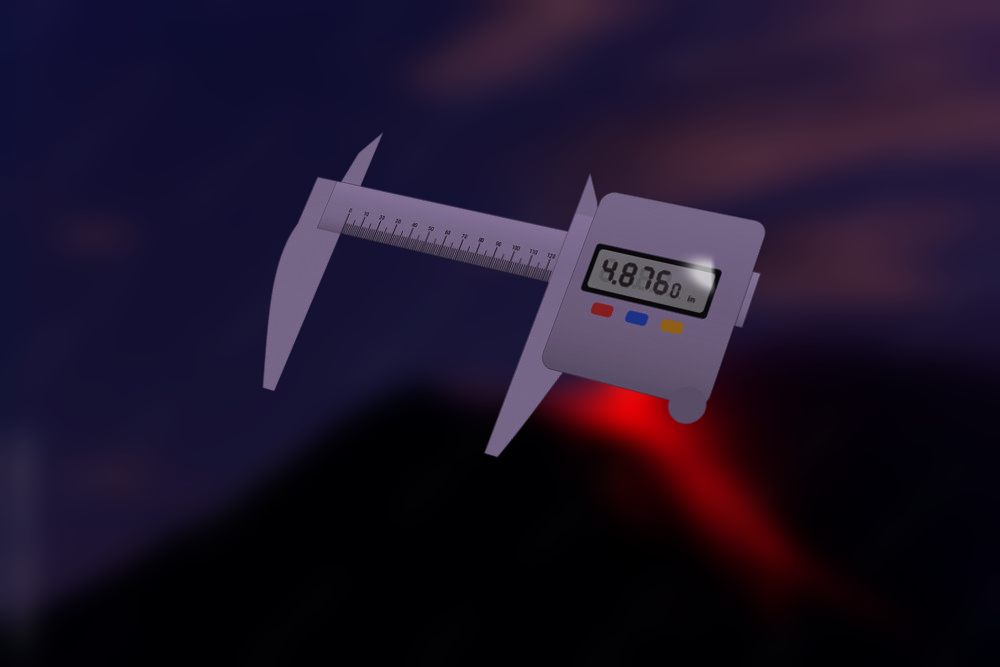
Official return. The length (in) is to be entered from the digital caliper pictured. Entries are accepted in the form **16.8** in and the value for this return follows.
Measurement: **4.8760** in
